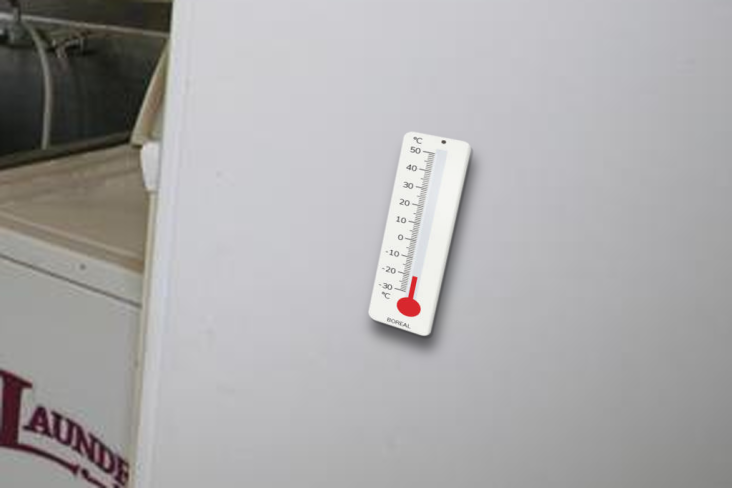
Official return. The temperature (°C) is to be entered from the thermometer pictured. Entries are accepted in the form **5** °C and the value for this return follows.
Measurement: **-20** °C
